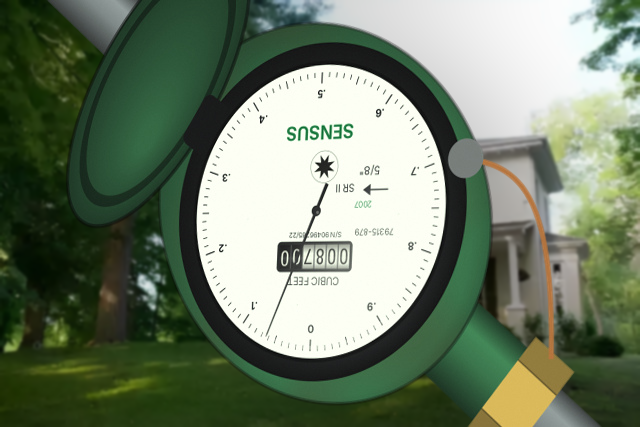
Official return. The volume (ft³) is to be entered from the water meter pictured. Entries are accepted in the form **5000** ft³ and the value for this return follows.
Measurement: **8700.06** ft³
